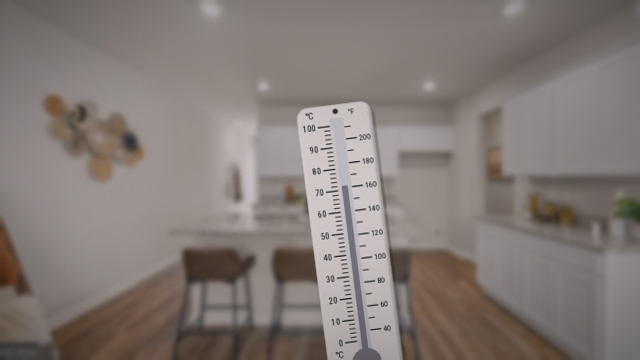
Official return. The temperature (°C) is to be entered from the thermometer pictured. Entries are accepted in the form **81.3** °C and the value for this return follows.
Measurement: **72** °C
